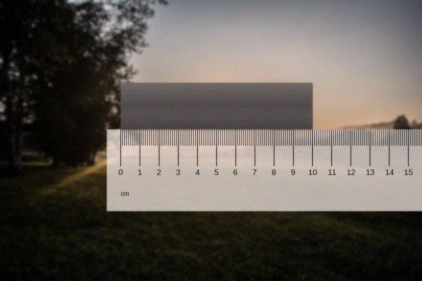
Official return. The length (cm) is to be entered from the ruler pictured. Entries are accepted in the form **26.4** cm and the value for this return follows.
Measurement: **10** cm
